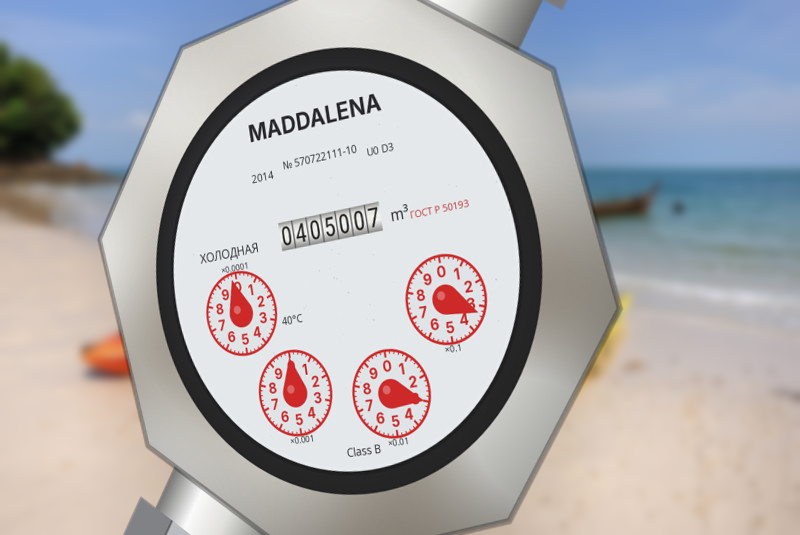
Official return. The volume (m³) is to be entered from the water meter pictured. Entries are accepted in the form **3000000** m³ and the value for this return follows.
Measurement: **405007.3299** m³
